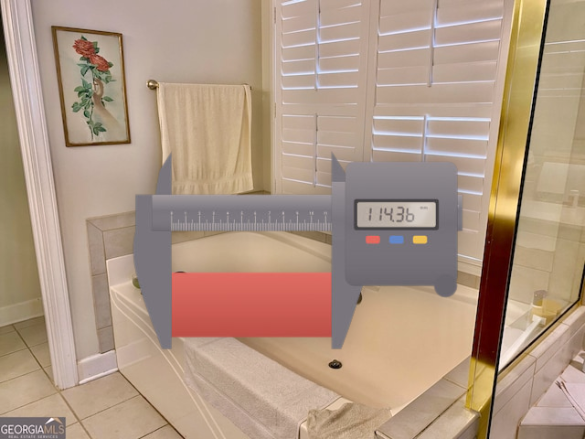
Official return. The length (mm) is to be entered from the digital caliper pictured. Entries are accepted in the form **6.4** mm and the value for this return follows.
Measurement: **114.36** mm
